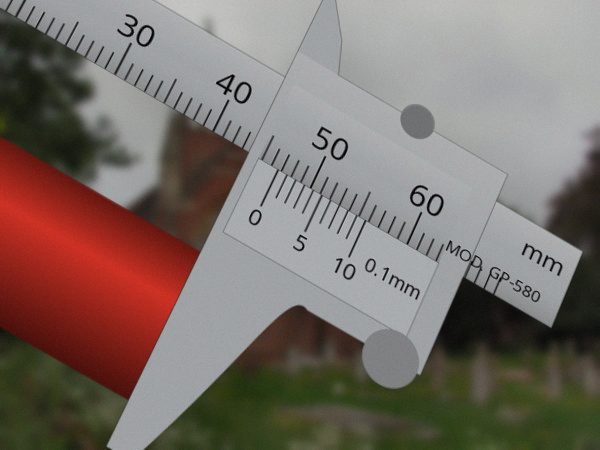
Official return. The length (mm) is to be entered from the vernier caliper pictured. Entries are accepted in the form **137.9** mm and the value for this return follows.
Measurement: **46.7** mm
